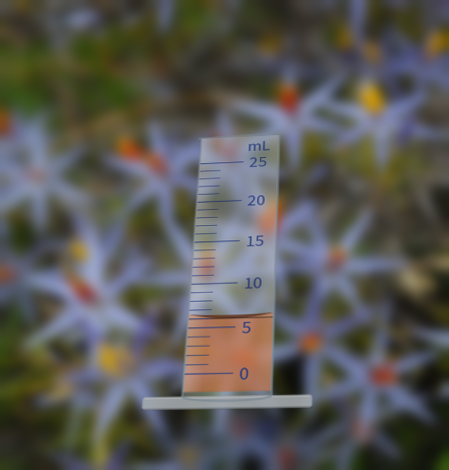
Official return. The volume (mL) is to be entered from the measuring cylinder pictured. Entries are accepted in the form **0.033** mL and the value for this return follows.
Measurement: **6** mL
